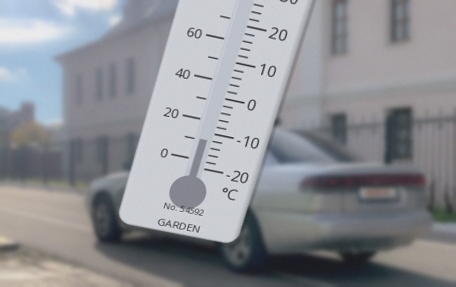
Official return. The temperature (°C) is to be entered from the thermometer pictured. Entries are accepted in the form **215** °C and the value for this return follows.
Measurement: **-12** °C
